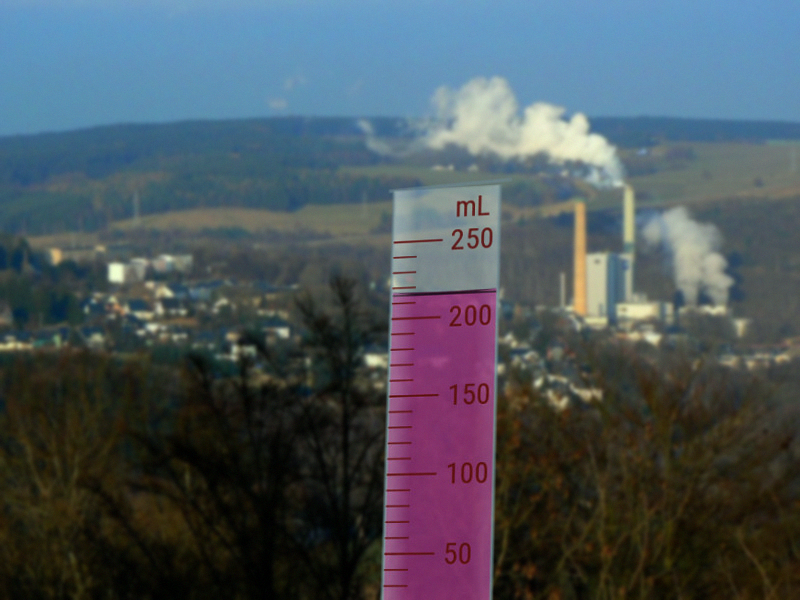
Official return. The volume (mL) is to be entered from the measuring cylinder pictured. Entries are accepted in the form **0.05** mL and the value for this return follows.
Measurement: **215** mL
